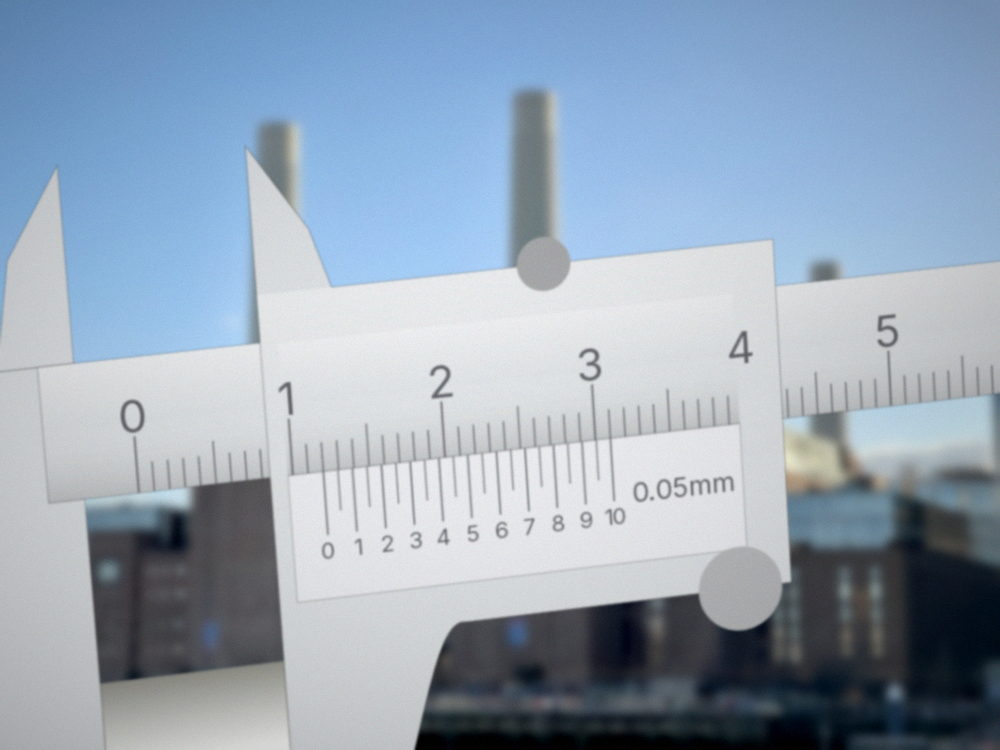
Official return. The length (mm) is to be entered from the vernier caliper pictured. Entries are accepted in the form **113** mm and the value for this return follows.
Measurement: **12.0** mm
